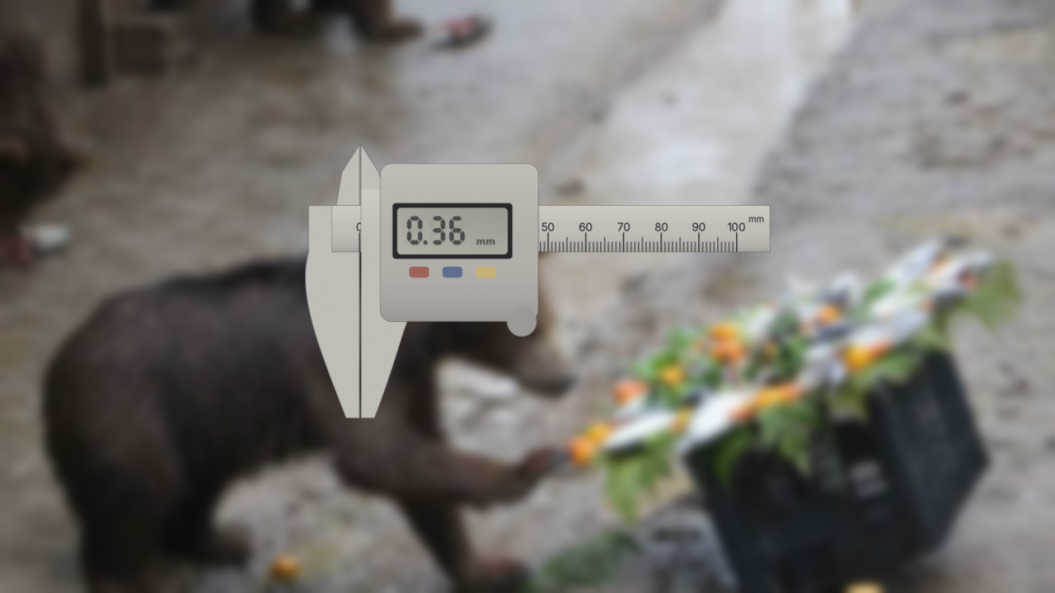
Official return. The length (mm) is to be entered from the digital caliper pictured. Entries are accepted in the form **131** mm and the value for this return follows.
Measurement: **0.36** mm
